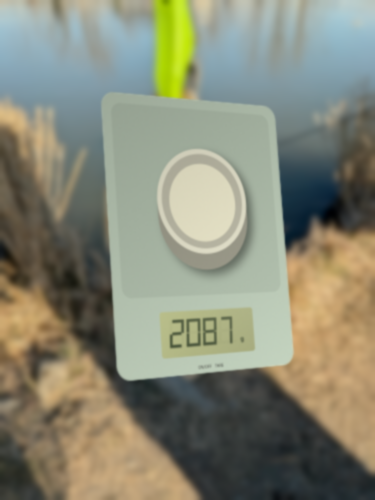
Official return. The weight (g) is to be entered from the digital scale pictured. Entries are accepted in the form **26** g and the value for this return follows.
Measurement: **2087** g
